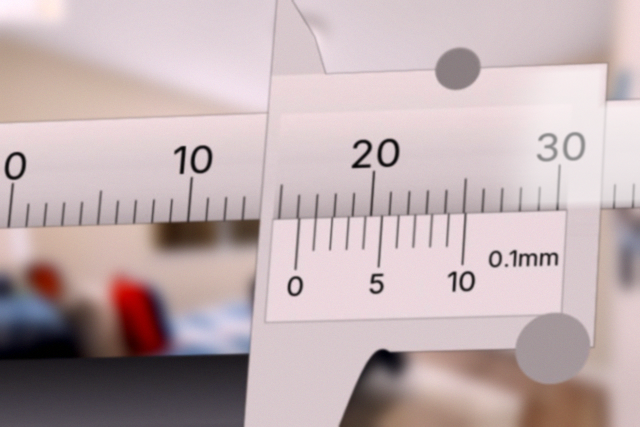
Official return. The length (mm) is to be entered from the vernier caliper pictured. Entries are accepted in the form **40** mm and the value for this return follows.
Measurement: **16.1** mm
